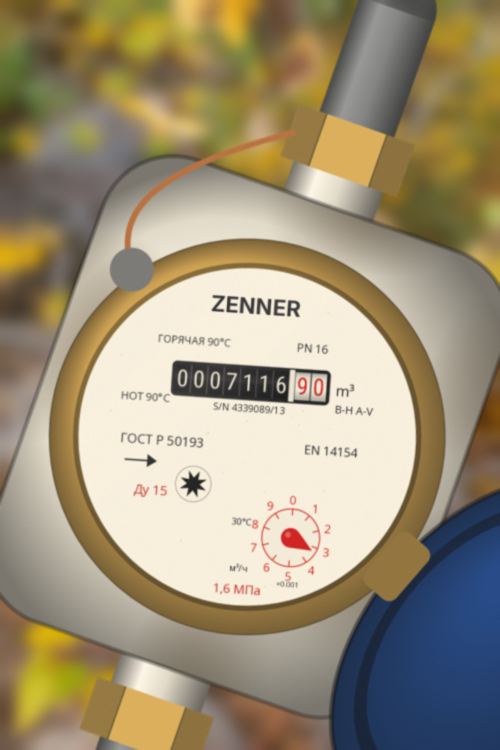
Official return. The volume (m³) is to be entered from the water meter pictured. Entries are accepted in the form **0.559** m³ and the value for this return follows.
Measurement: **7116.903** m³
